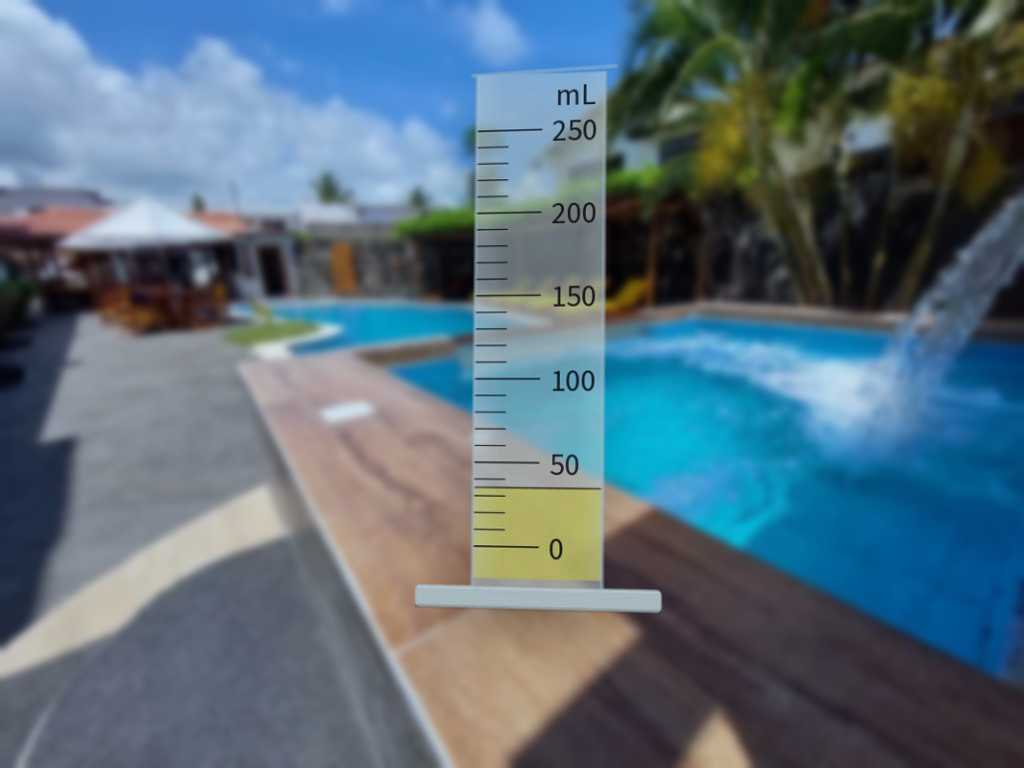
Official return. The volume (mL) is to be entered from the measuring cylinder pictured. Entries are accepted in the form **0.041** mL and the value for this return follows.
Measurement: **35** mL
